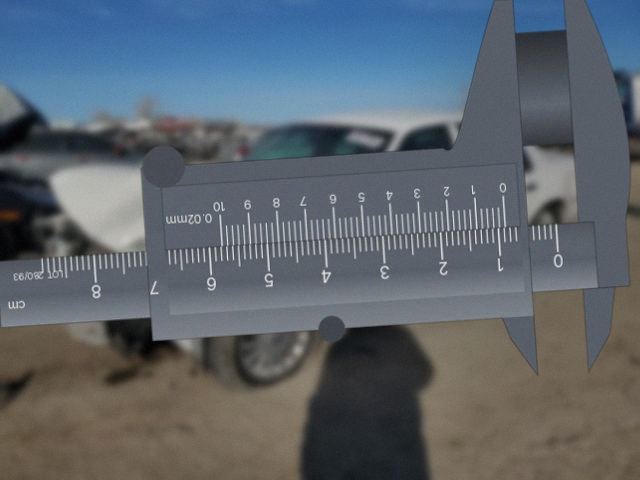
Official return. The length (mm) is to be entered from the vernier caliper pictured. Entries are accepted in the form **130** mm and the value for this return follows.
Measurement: **8.8** mm
